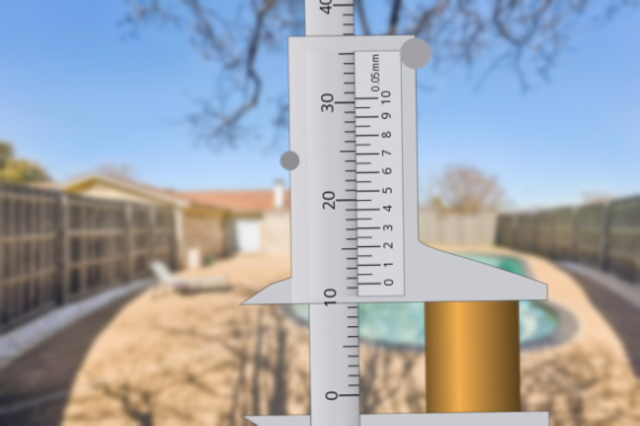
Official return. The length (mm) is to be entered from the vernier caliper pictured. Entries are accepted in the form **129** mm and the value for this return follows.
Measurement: **11.4** mm
